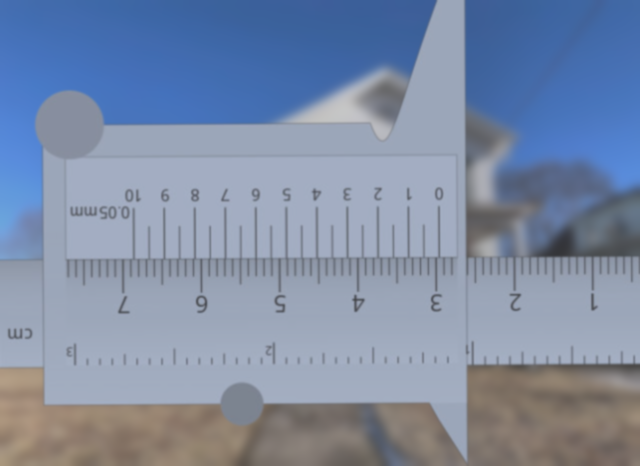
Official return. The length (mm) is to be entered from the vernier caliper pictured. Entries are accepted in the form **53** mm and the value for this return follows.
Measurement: **29.6** mm
